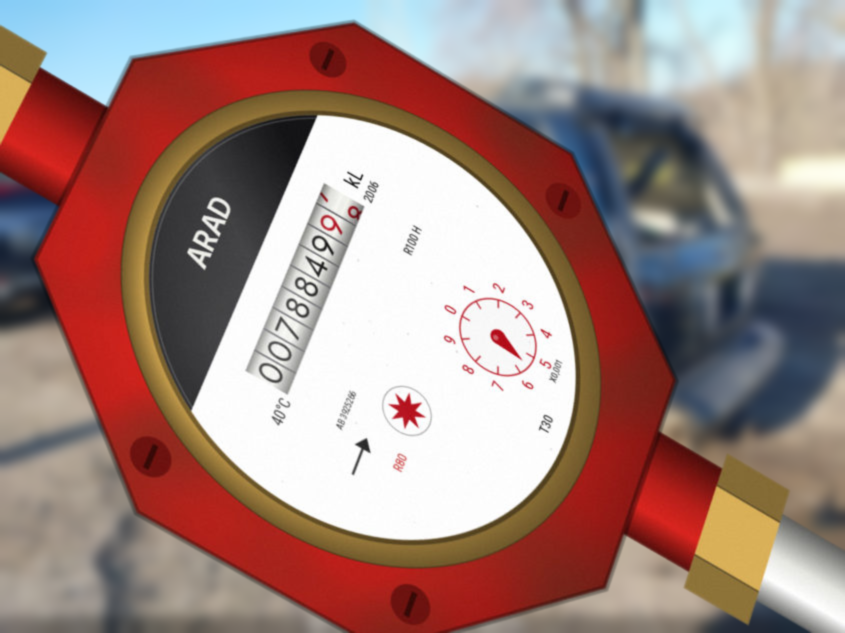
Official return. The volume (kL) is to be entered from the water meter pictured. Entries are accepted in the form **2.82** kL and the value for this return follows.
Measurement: **78849.975** kL
